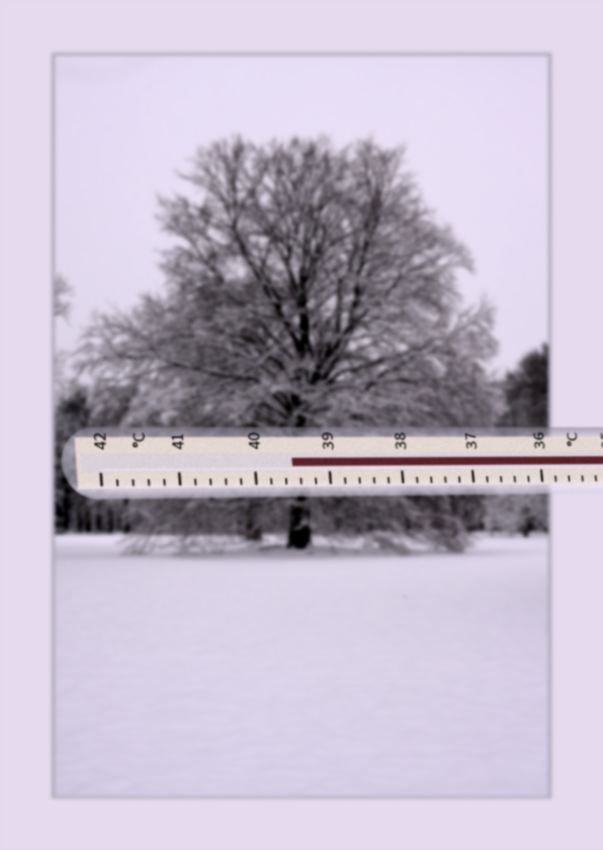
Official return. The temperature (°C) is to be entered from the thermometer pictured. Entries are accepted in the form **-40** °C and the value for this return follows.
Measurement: **39.5** °C
